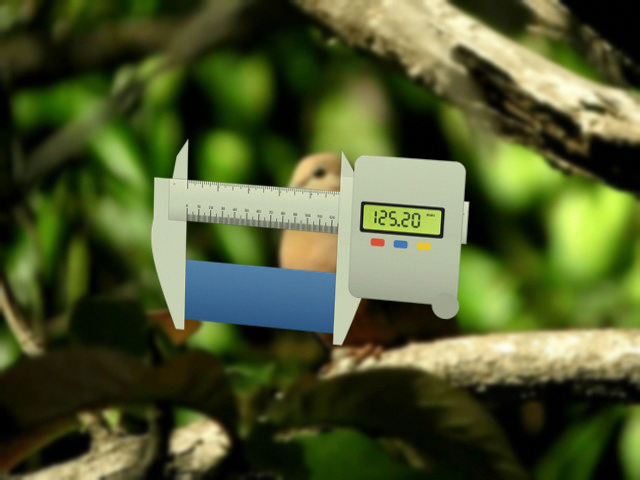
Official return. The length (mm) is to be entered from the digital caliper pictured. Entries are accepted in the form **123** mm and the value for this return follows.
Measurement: **125.20** mm
